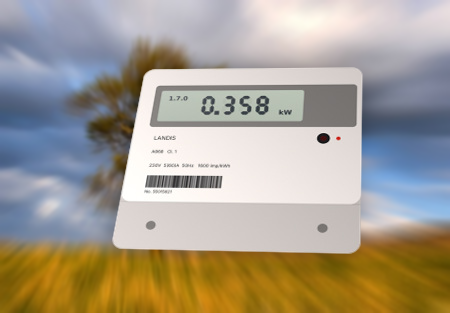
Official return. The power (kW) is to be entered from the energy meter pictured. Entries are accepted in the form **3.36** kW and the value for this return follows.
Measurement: **0.358** kW
